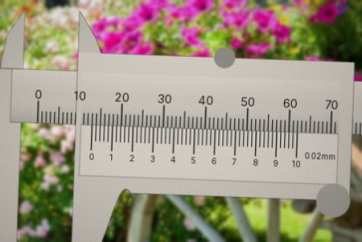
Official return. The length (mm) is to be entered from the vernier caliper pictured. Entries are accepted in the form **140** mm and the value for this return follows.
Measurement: **13.0** mm
